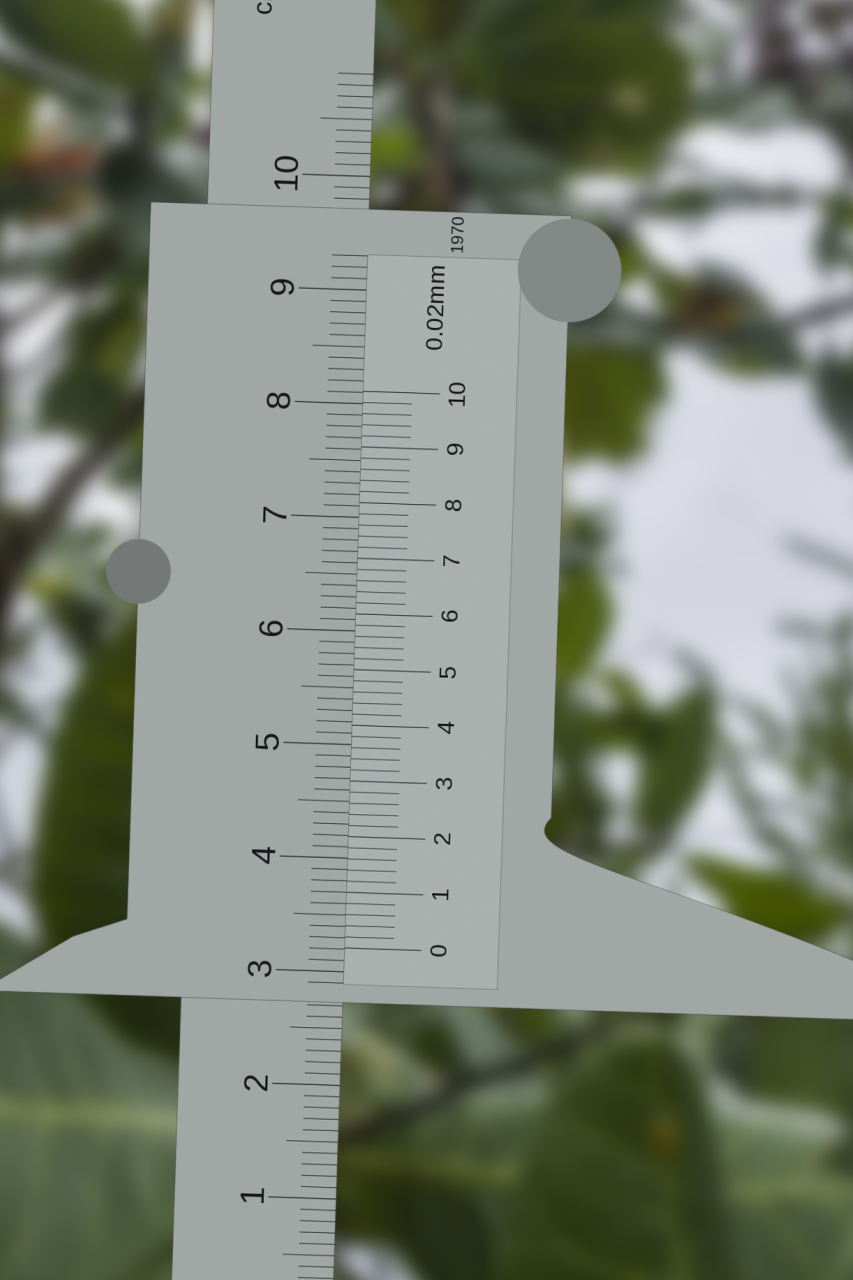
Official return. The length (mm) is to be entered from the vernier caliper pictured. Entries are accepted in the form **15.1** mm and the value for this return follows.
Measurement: **32.1** mm
